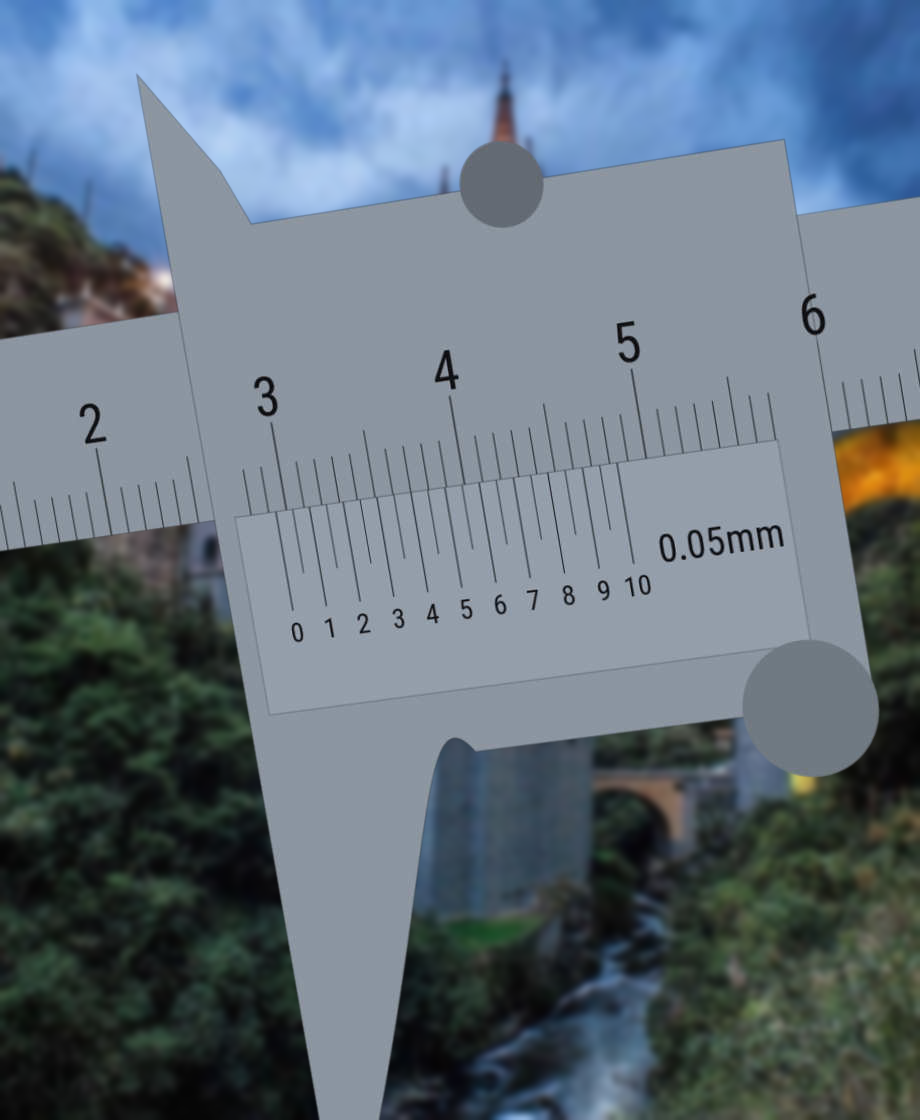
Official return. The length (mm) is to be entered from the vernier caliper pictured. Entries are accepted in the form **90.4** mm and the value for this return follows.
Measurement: **29.4** mm
